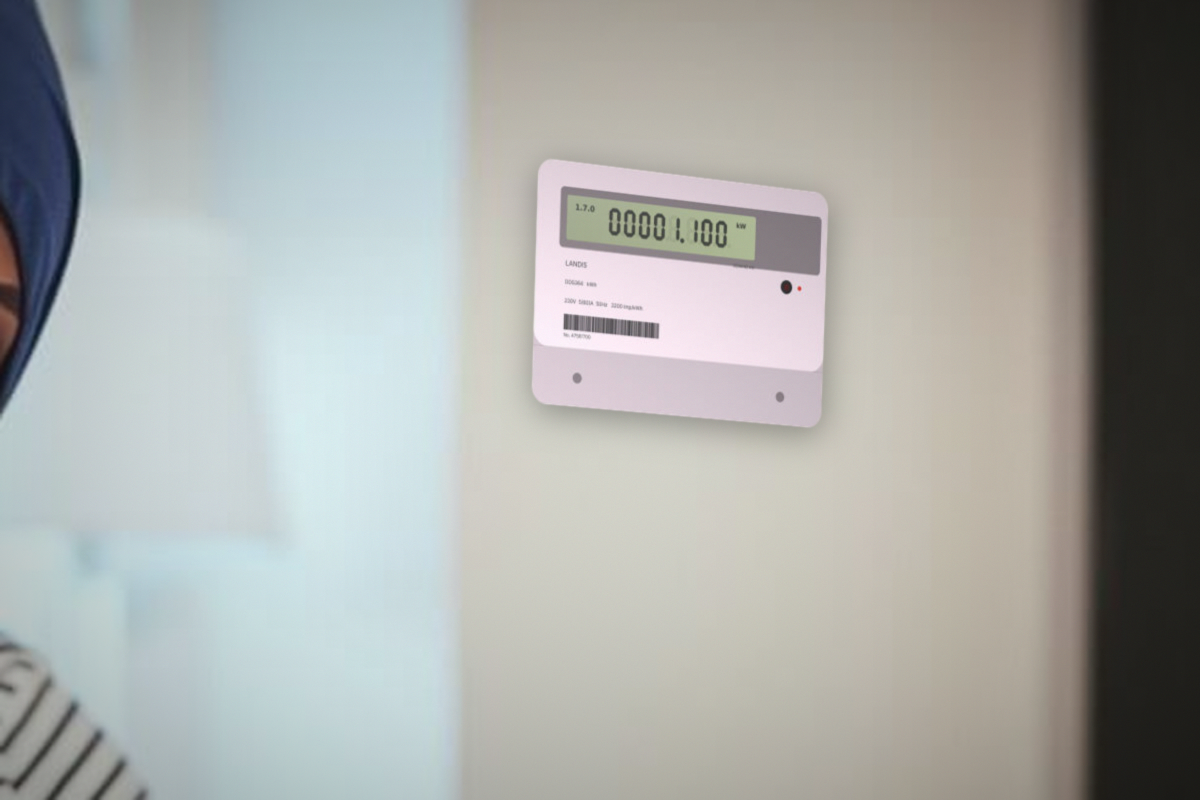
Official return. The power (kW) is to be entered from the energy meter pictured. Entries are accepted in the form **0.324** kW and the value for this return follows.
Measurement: **1.100** kW
